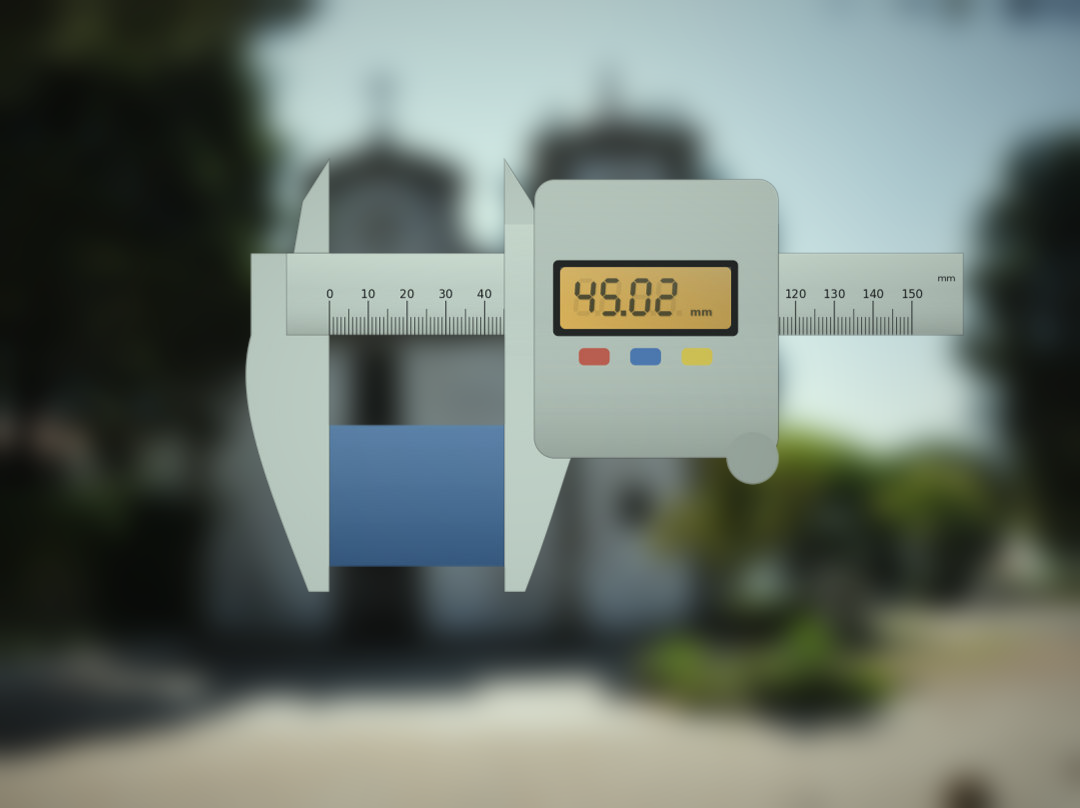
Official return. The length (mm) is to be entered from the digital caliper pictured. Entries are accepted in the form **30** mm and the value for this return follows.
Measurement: **45.02** mm
